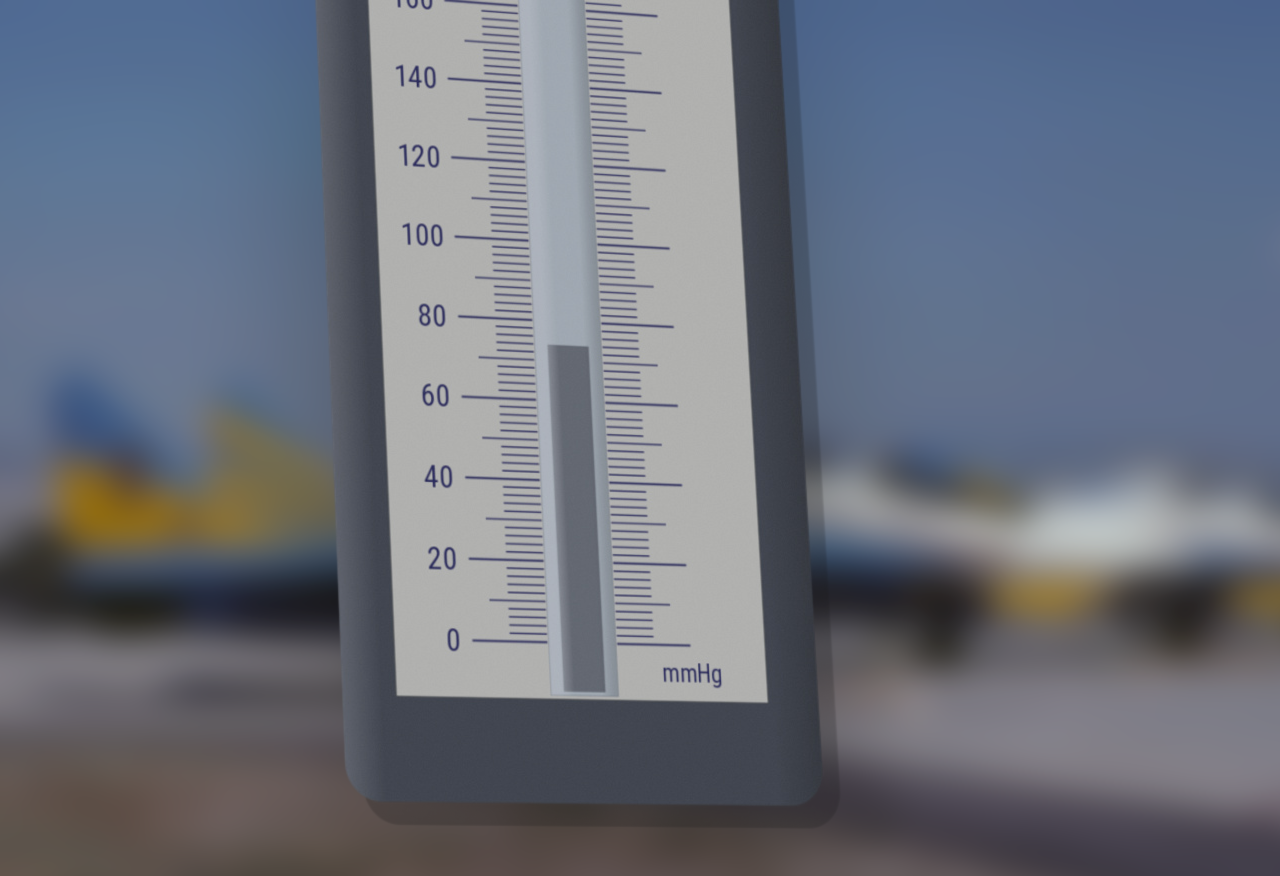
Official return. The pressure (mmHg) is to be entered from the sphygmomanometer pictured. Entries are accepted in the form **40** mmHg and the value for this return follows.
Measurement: **74** mmHg
